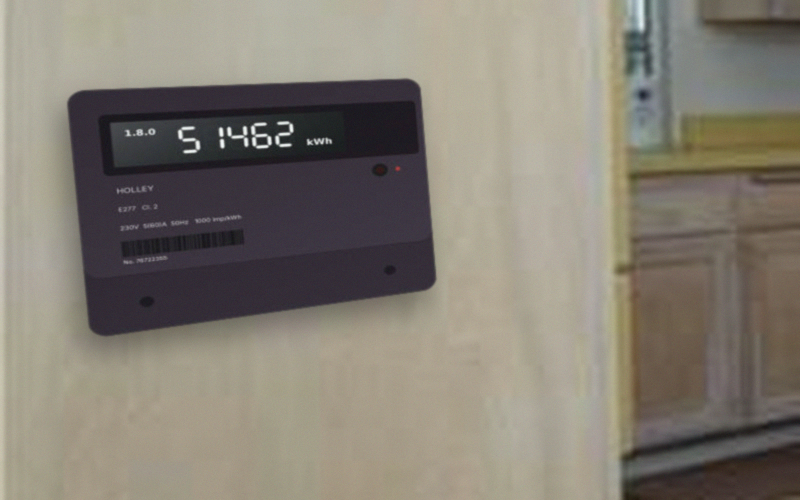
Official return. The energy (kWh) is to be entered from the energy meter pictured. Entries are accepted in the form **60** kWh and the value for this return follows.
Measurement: **51462** kWh
